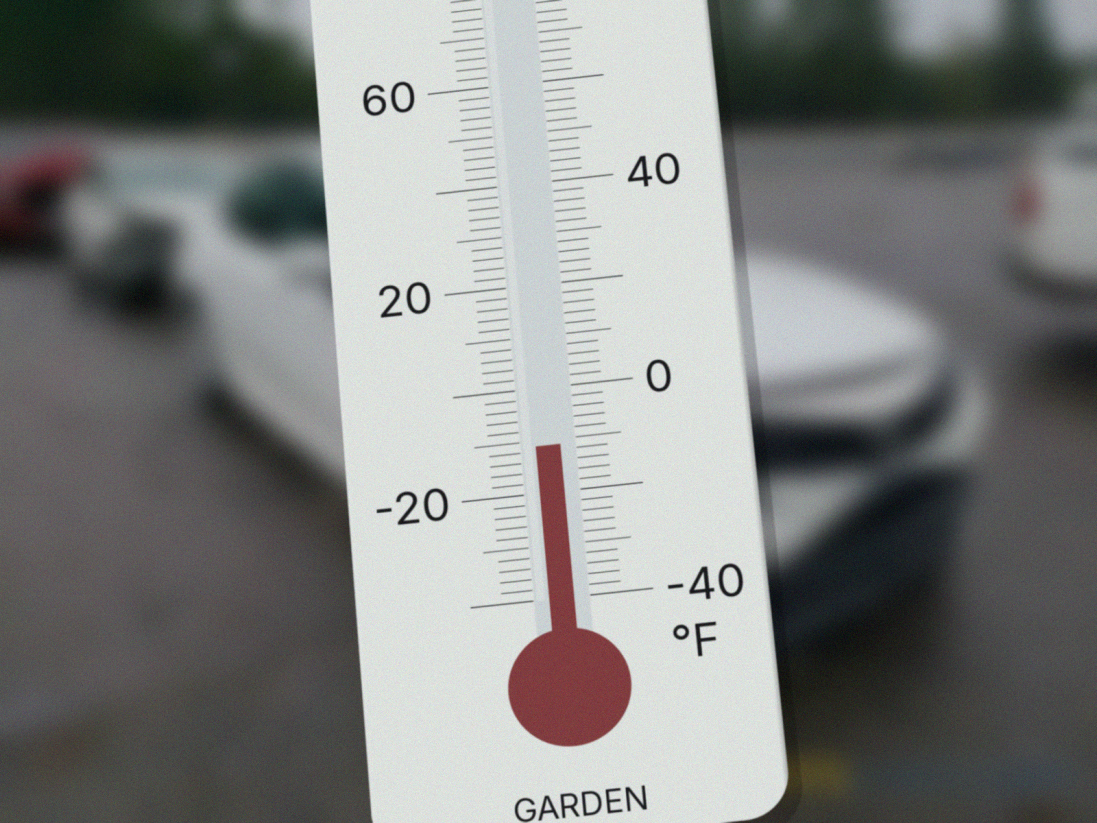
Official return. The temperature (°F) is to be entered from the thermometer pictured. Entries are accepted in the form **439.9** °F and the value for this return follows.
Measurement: **-11** °F
